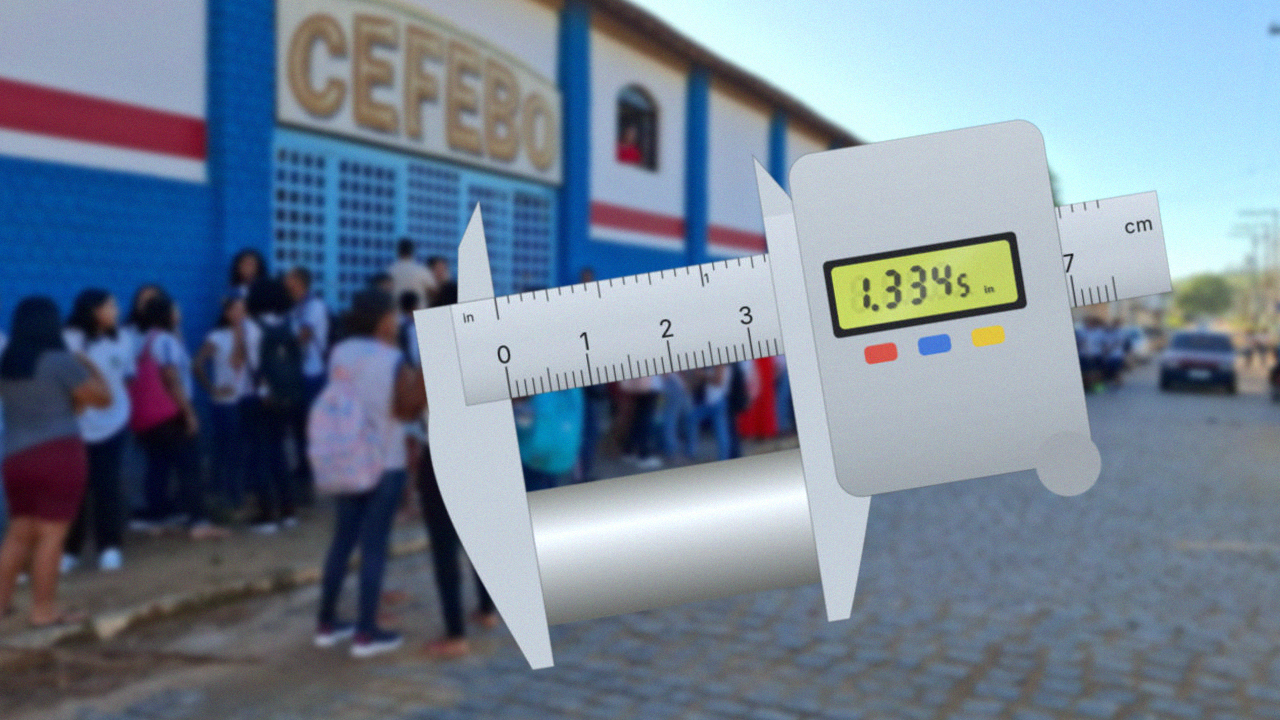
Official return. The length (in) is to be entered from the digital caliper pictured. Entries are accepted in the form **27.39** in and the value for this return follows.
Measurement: **1.3345** in
